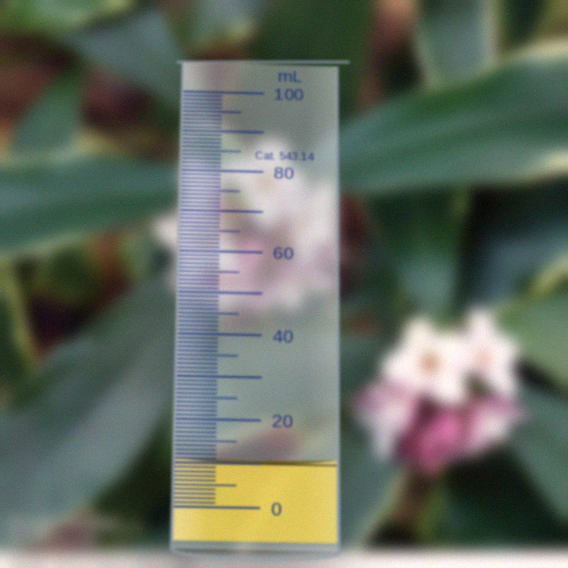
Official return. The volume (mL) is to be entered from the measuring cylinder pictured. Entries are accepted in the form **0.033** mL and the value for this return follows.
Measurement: **10** mL
